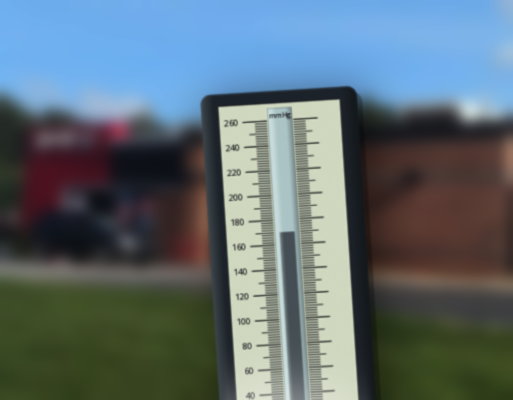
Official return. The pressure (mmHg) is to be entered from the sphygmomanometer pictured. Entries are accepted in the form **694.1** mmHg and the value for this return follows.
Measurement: **170** mmHg
